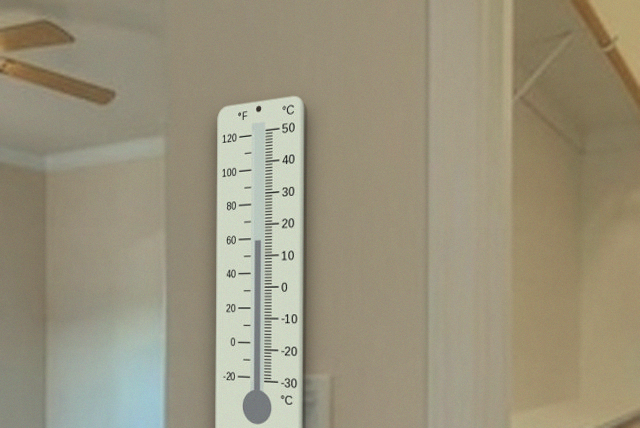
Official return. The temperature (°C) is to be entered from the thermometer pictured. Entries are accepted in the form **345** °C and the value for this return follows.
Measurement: **15** °C
